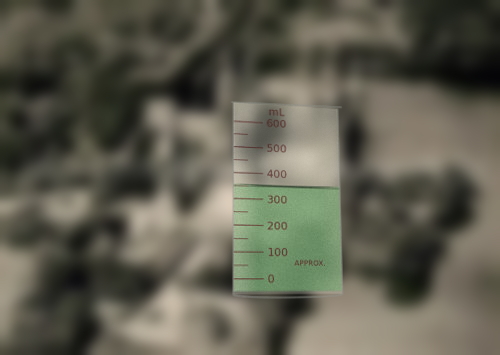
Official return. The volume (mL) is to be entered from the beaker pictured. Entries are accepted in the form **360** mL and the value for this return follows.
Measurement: **350** mL
